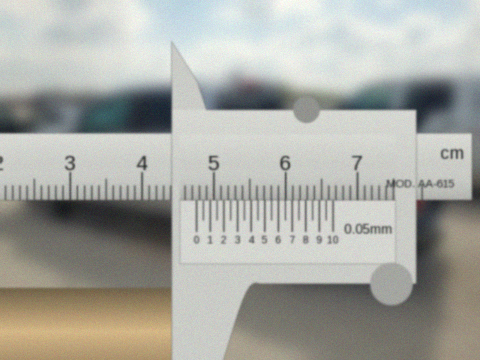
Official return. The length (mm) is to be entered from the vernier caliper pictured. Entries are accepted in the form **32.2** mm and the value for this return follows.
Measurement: **47.6** mm
